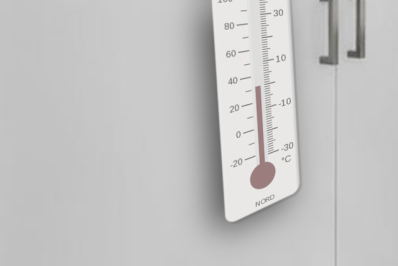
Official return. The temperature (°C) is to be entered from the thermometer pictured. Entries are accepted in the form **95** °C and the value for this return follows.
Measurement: **0** °C
